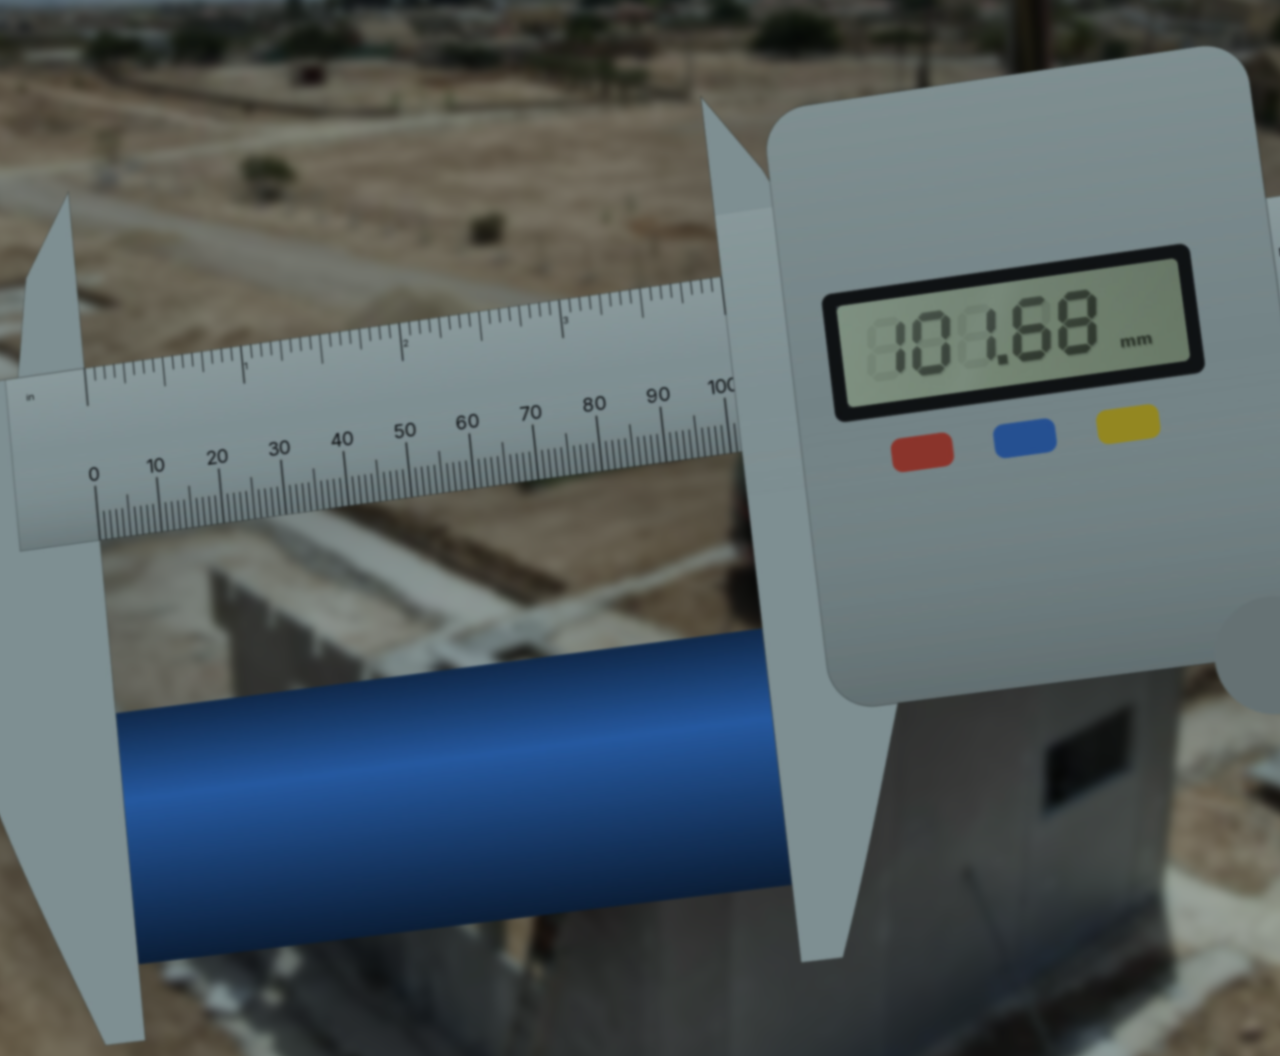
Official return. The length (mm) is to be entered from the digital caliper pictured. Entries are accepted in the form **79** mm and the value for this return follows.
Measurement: **101.68** mm
